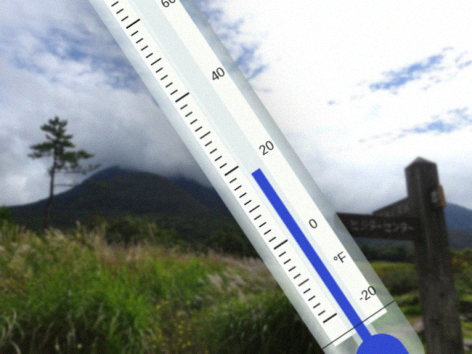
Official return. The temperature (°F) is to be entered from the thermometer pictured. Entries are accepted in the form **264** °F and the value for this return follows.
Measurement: **17** °F
